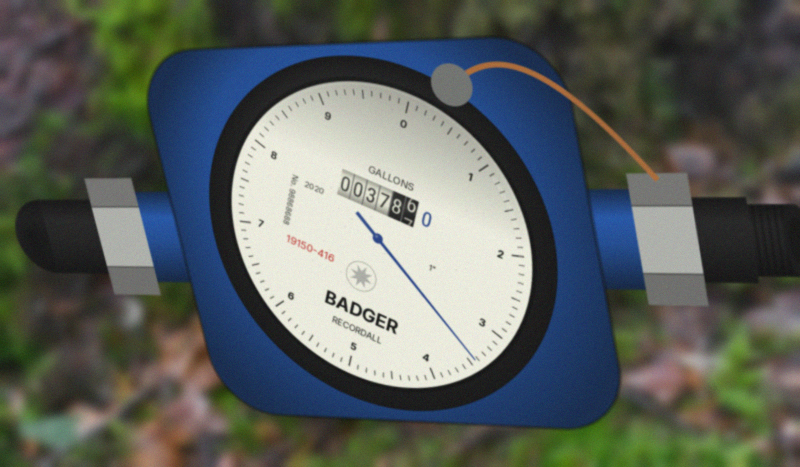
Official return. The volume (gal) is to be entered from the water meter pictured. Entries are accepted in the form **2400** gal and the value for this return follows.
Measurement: **37863.4** gal
